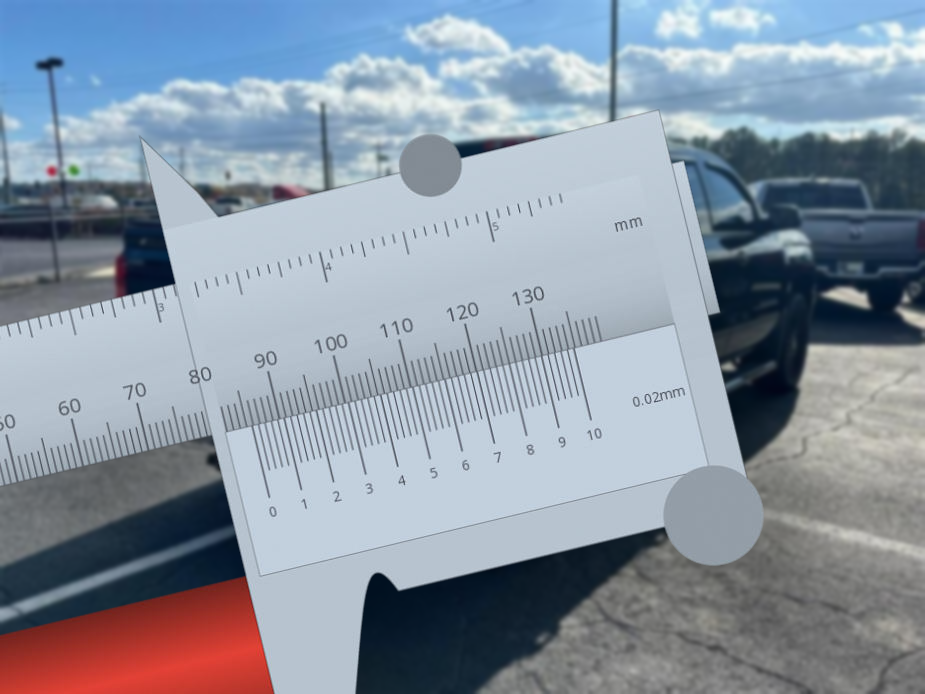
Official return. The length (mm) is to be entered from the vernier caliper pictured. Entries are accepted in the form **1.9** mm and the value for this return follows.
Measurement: **85.8** mm
